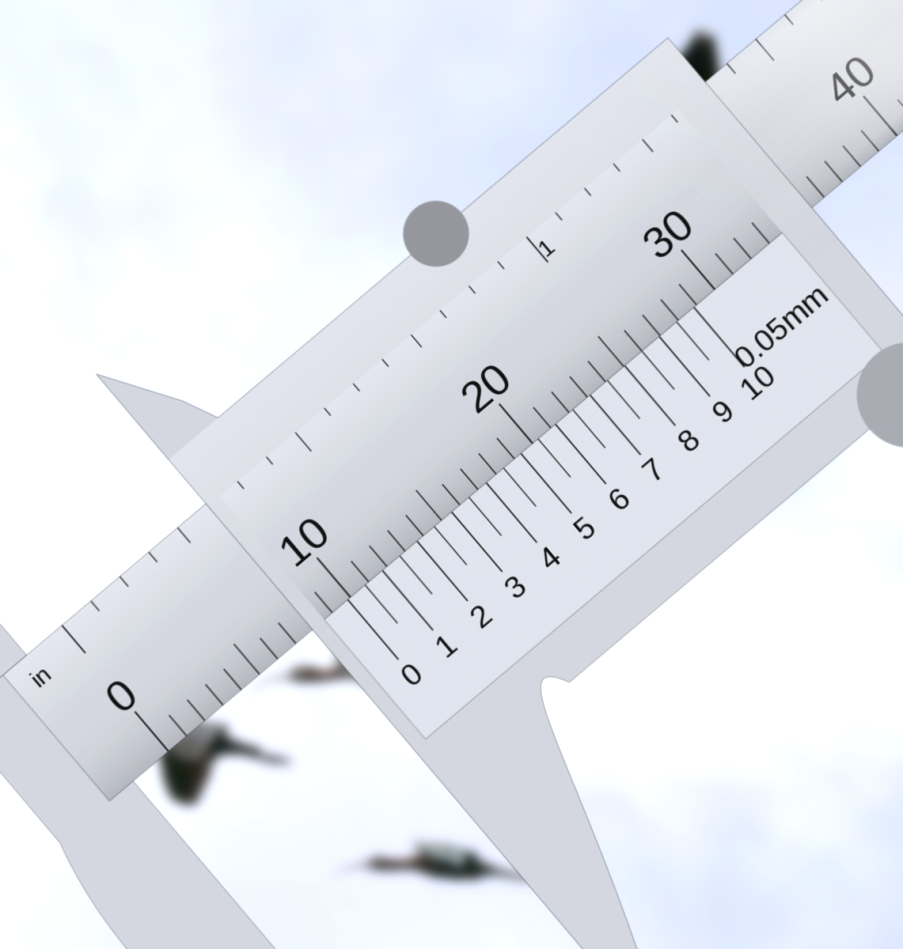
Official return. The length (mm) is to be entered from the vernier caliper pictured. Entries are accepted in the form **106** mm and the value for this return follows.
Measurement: **9.85** mm
